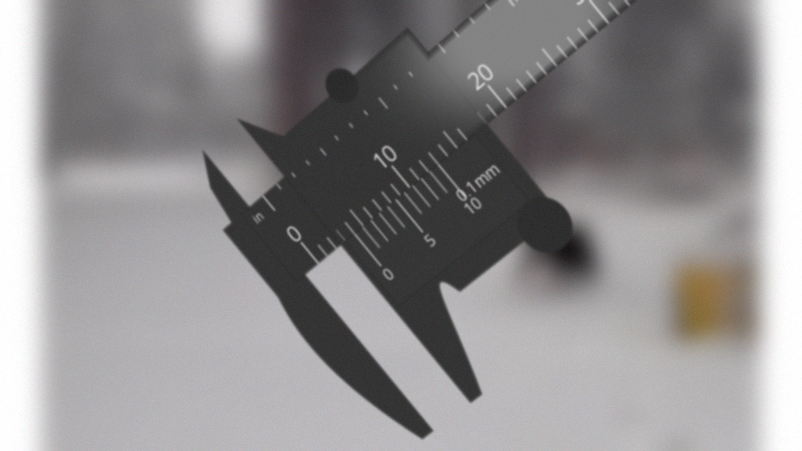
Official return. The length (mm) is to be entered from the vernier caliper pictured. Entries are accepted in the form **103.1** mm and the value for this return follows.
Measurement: **4.0** mm
